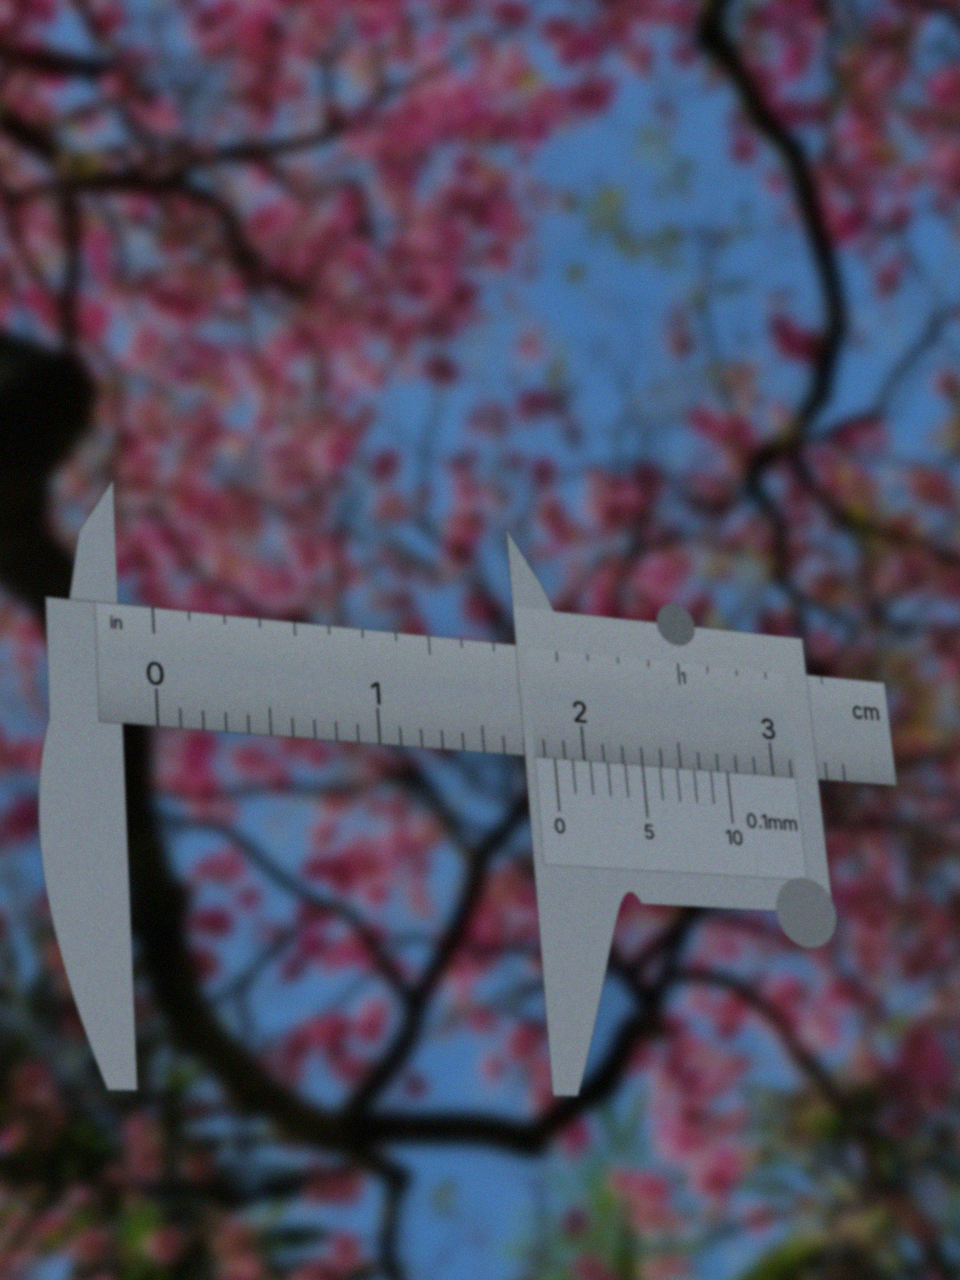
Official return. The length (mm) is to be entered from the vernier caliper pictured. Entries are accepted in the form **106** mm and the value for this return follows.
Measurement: **18.5** mm
